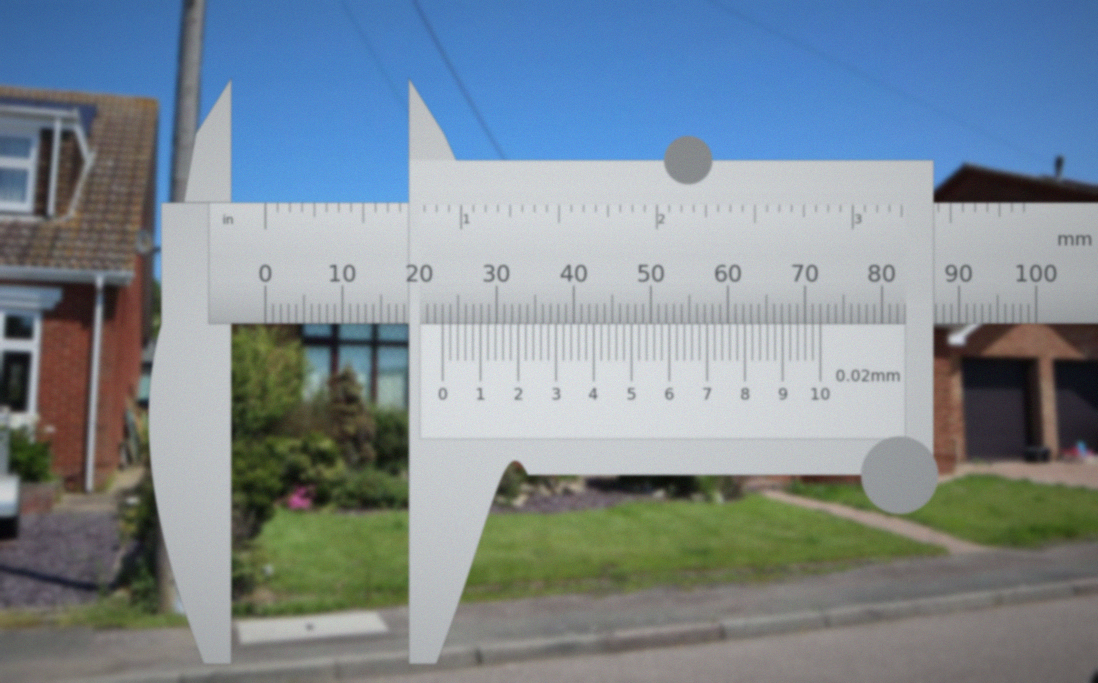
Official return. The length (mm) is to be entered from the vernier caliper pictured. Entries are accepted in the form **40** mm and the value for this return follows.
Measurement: **23.0** mm
